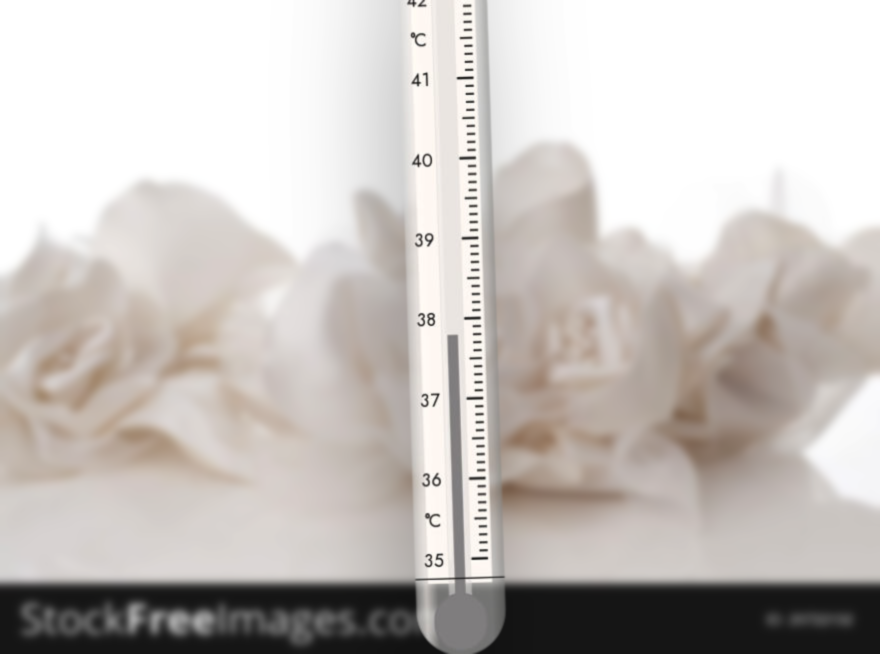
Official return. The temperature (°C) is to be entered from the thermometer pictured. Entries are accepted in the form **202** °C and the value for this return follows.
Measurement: **37.8** °C
